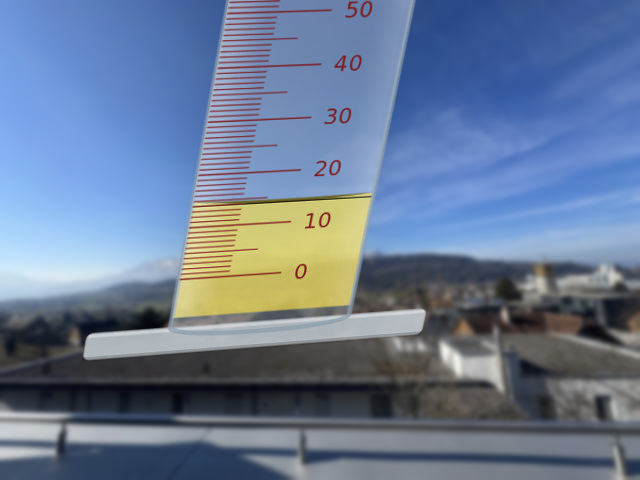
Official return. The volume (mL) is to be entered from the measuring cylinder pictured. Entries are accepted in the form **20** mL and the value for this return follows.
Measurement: **14** mL
